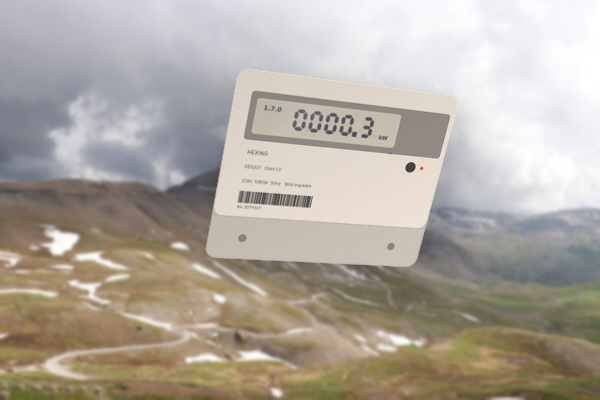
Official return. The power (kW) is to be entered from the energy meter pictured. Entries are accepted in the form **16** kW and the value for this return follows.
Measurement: **0.3** kW
